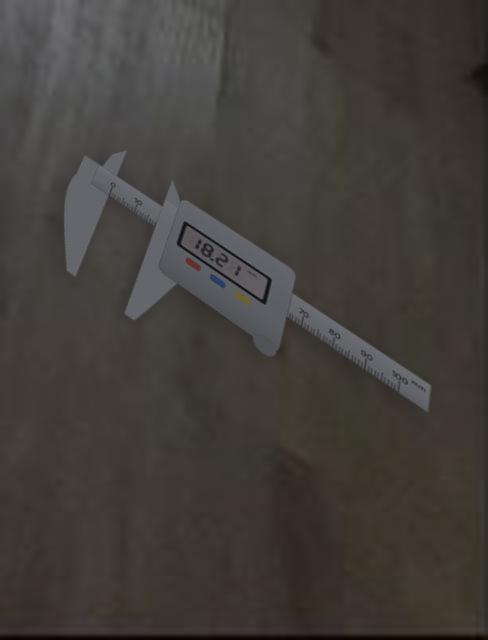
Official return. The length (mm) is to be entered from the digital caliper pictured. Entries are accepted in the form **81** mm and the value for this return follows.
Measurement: **18.21** mm
